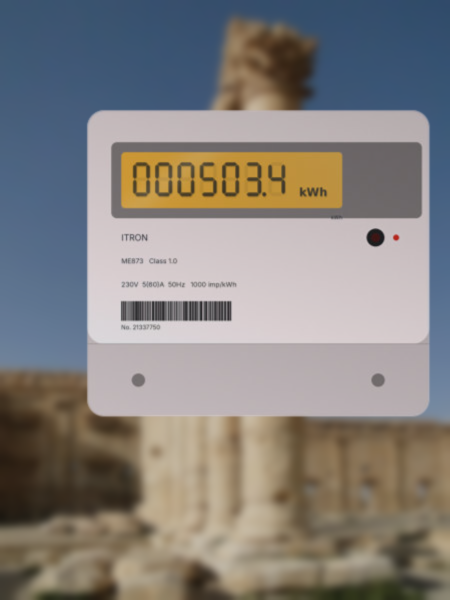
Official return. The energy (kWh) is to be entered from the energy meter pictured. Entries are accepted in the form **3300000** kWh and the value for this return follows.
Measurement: **503.4** kWh
